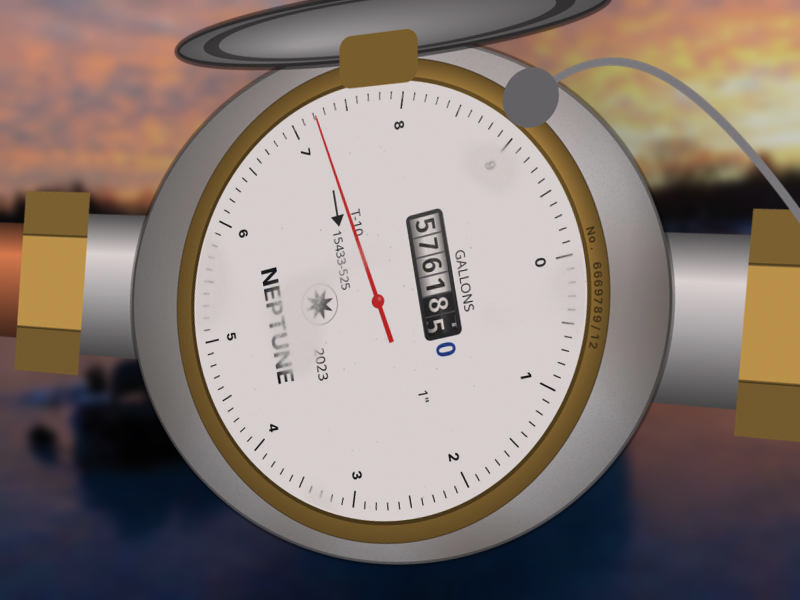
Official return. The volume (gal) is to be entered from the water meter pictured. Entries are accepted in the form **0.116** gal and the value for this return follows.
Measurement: **5761847.2** gal
